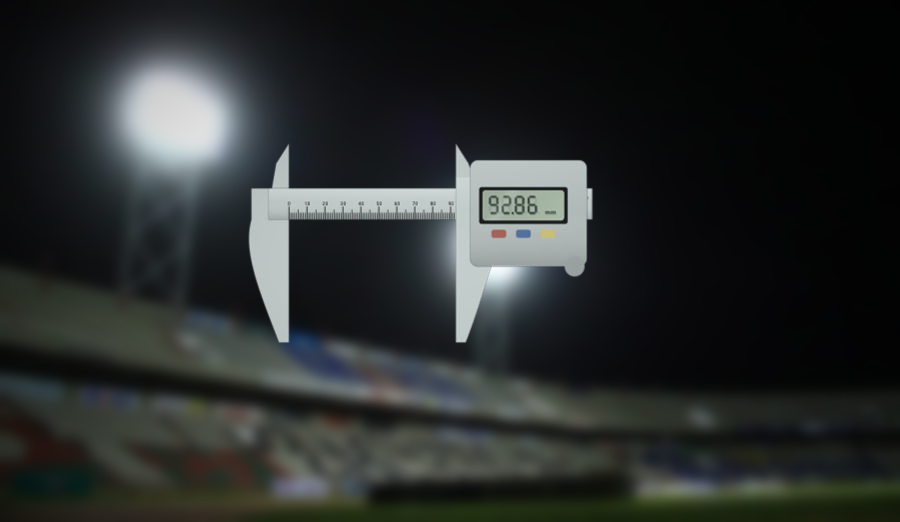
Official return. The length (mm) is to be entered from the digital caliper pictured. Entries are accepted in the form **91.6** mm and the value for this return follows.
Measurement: **92.86** mm
